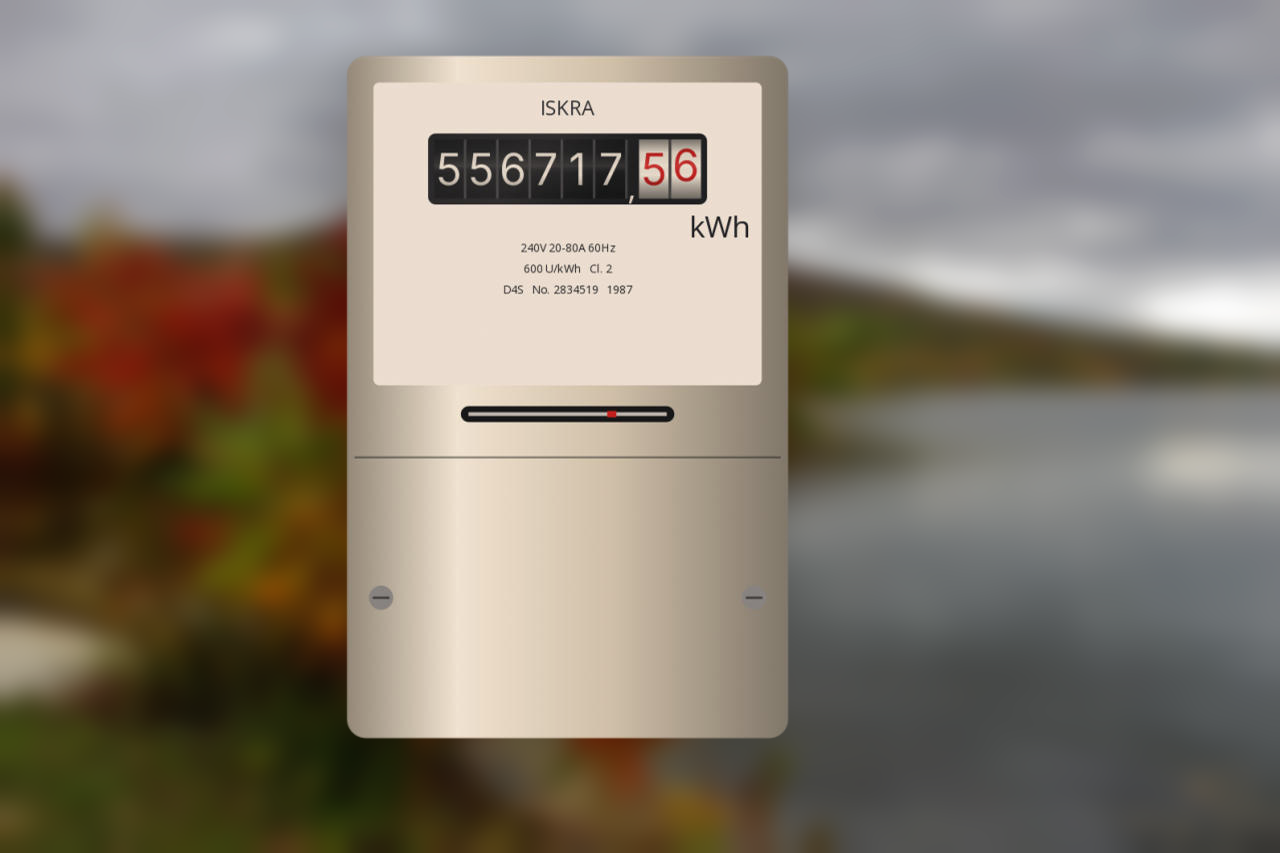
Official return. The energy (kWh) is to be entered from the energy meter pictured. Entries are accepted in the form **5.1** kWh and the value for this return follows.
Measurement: **556717.56** kWh
